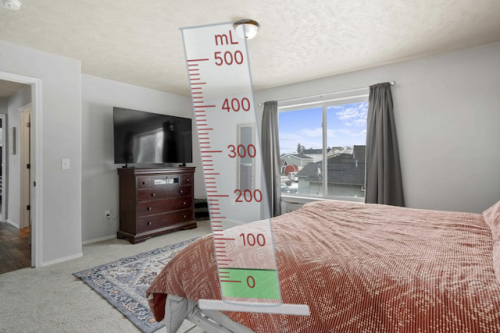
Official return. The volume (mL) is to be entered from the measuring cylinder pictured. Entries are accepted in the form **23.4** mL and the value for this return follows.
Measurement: **30** mL
